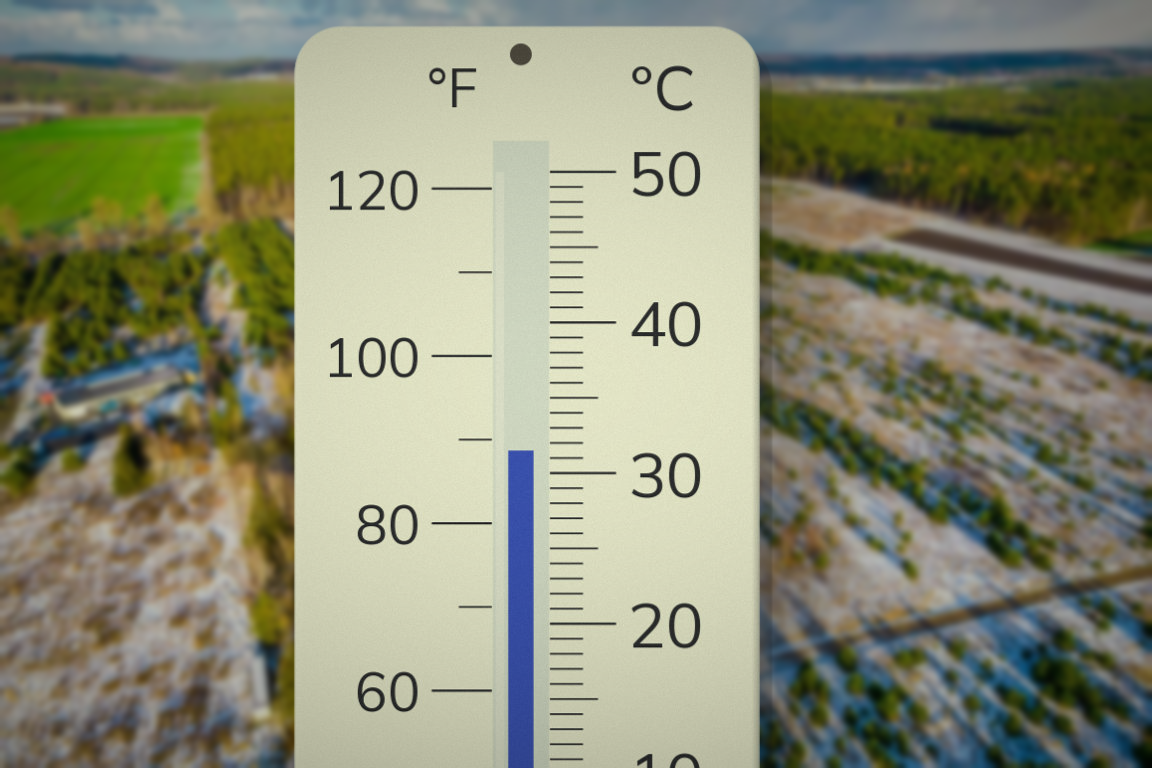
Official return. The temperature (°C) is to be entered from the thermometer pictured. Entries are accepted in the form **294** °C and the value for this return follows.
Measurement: **31.5** °C
